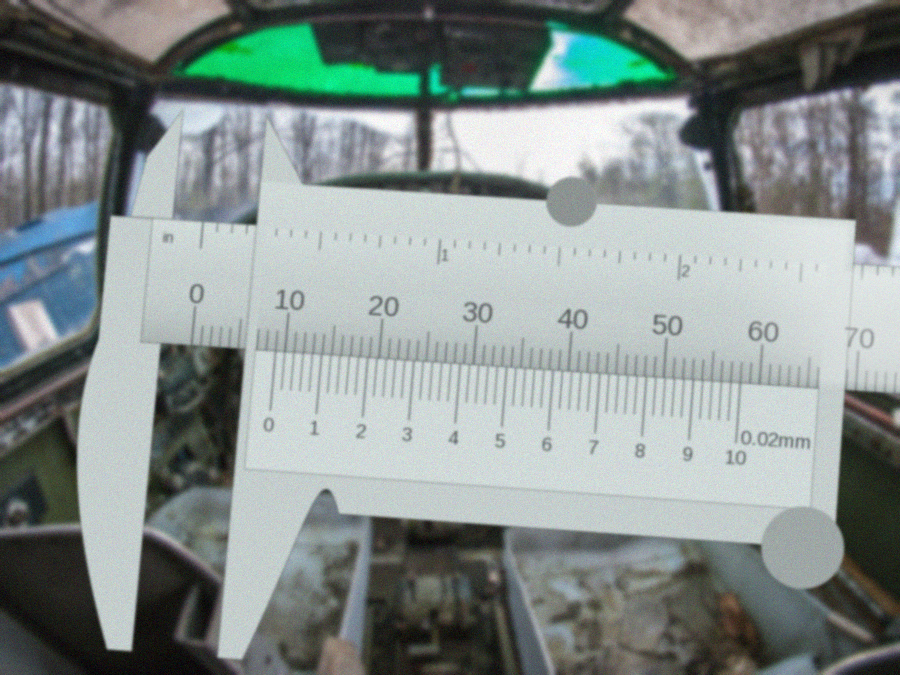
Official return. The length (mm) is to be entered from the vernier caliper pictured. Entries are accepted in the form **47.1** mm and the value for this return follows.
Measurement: **9.0** mm
